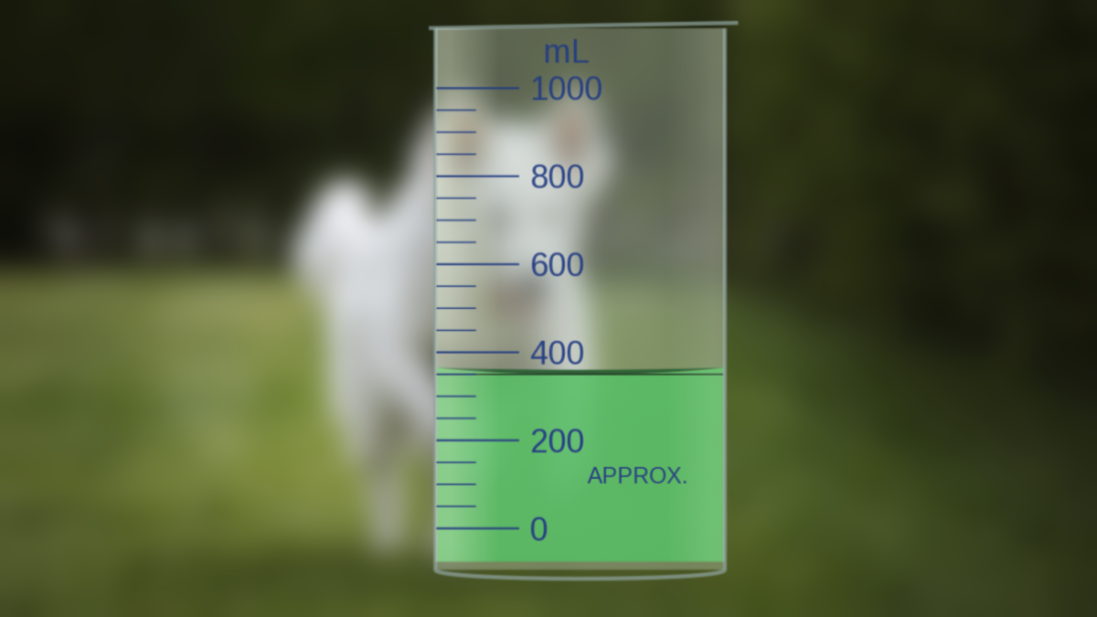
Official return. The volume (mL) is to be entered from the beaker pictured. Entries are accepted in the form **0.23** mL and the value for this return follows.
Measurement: **350** mL
